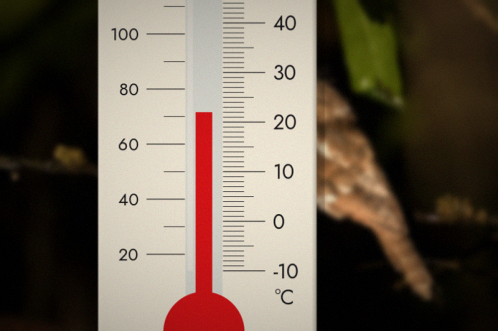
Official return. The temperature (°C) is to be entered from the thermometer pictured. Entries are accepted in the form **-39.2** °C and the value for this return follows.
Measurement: **22** °C
